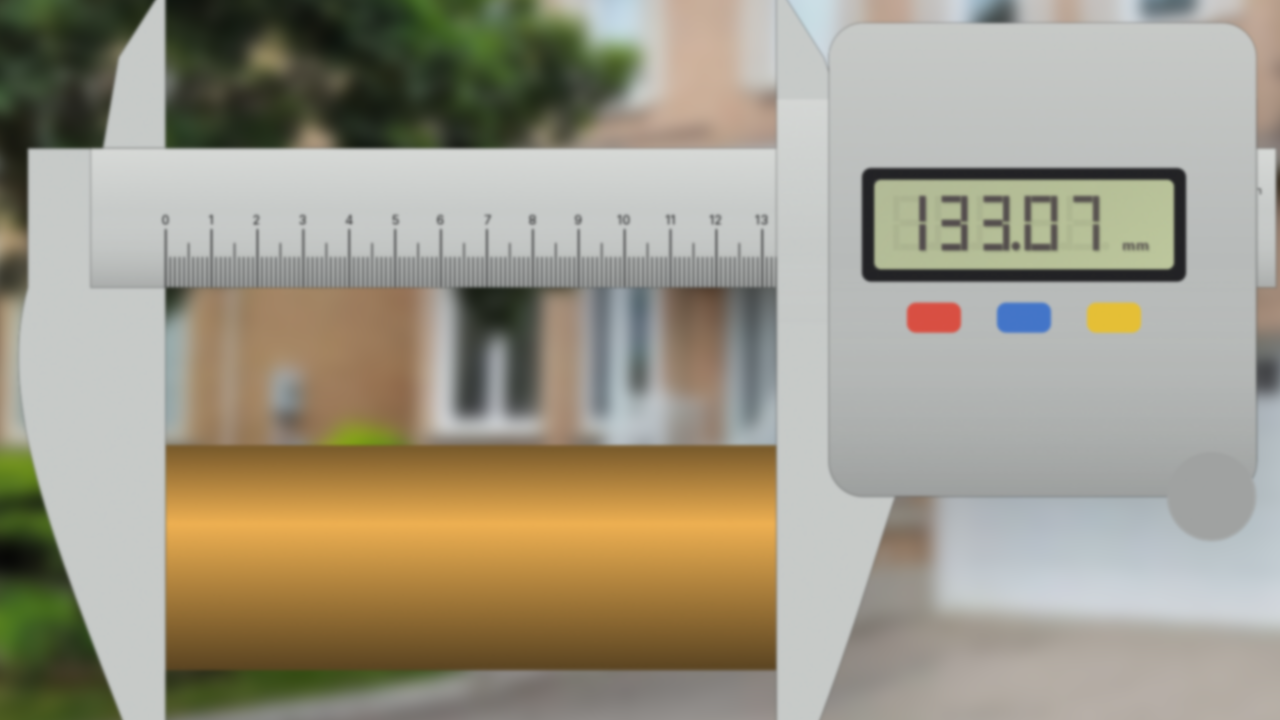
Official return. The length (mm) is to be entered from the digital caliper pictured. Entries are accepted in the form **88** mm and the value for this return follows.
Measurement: **133.07** mm
